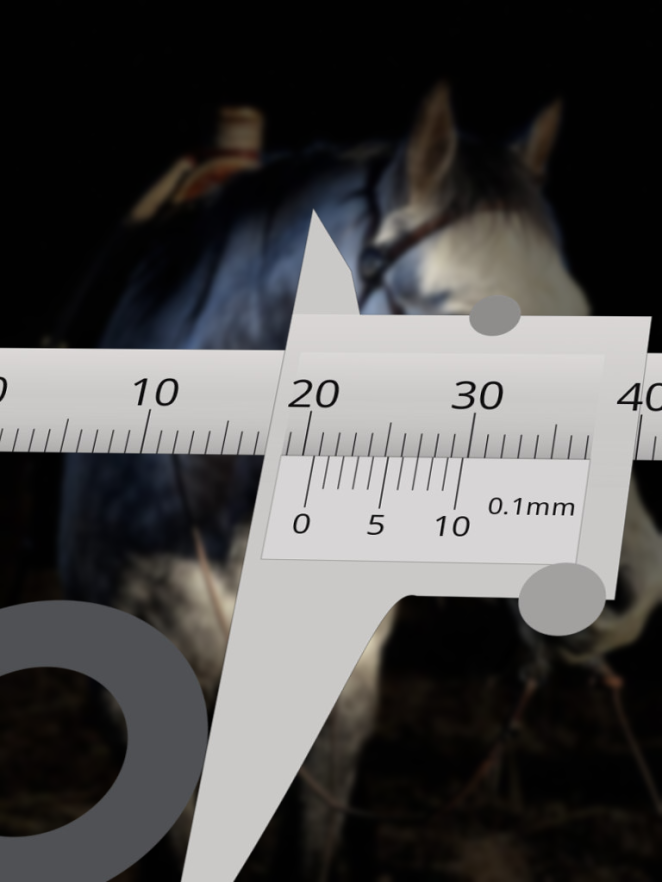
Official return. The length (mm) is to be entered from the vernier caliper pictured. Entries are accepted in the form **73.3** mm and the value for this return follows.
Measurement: **20.7** mm
